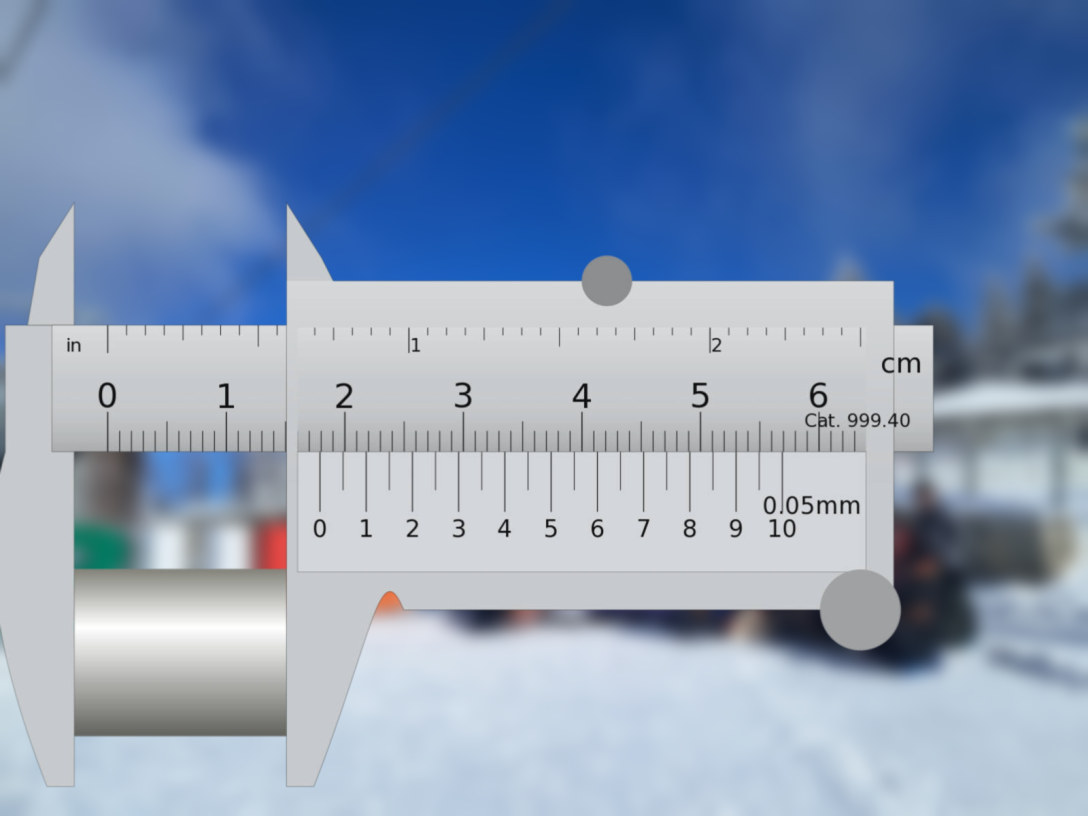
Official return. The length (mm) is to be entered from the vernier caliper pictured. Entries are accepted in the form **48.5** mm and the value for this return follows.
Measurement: **17.9** mm
